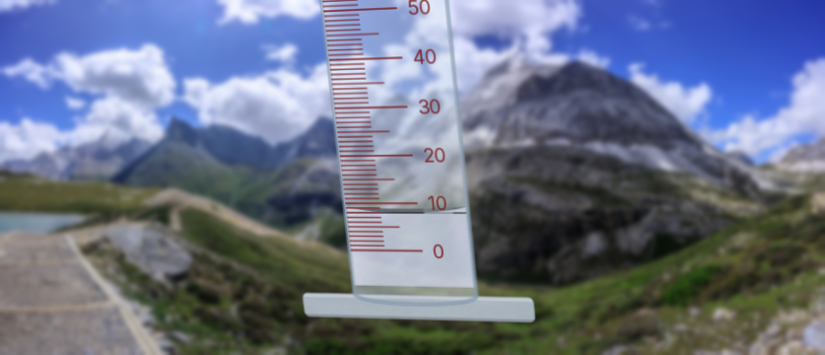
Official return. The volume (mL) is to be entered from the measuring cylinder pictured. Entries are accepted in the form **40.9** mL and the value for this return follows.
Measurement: **8** mL
